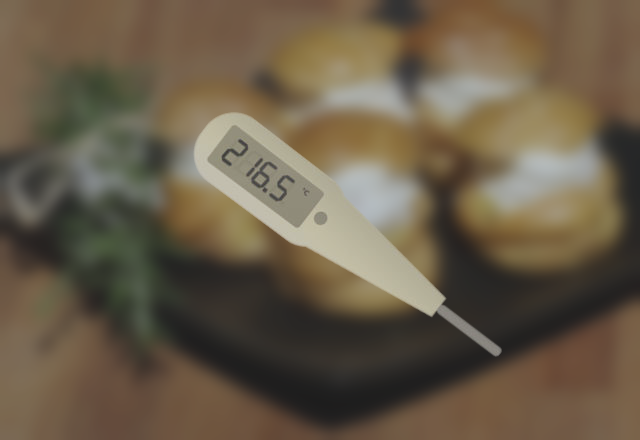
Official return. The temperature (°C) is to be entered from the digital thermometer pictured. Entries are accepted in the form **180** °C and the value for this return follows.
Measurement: **216.5** °C
